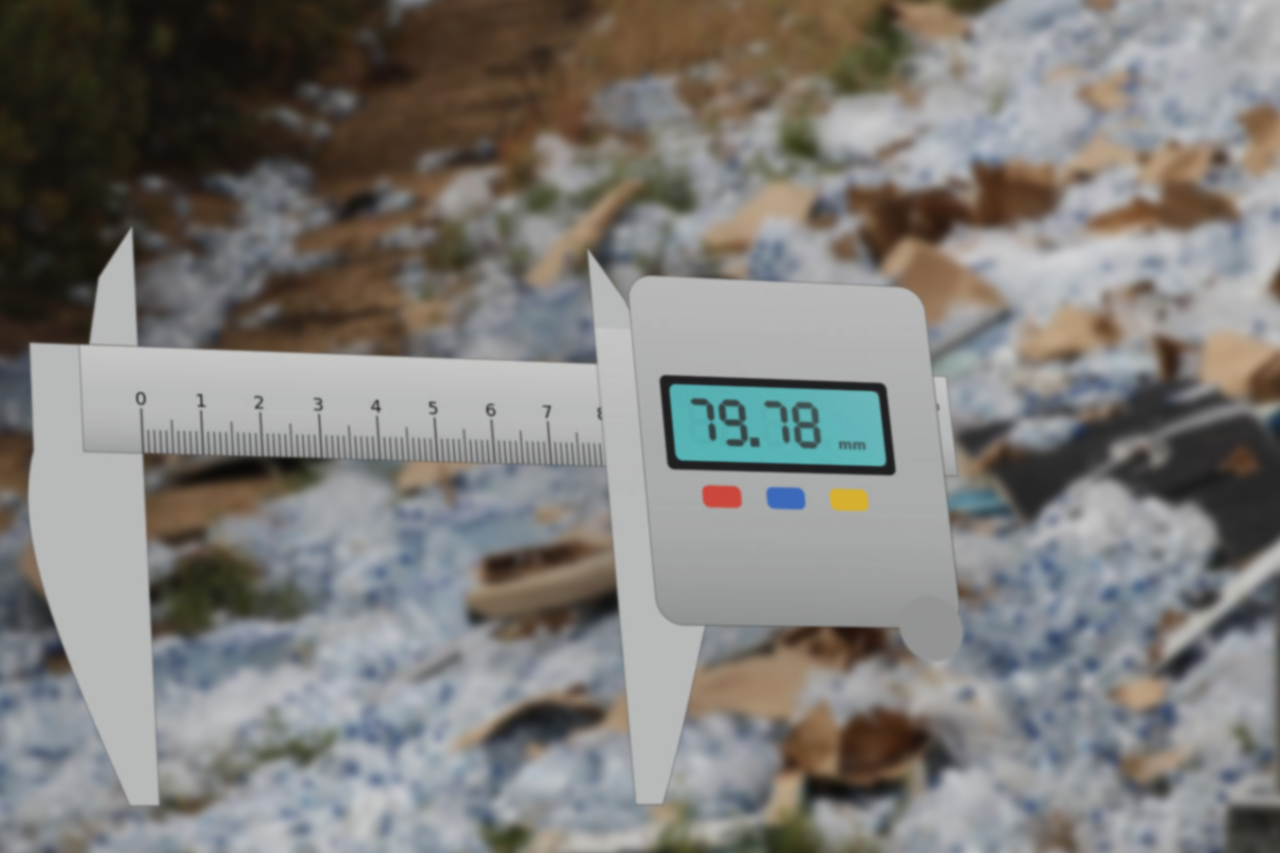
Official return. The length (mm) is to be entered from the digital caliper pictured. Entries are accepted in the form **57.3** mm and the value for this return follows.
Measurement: **79.78** mm
